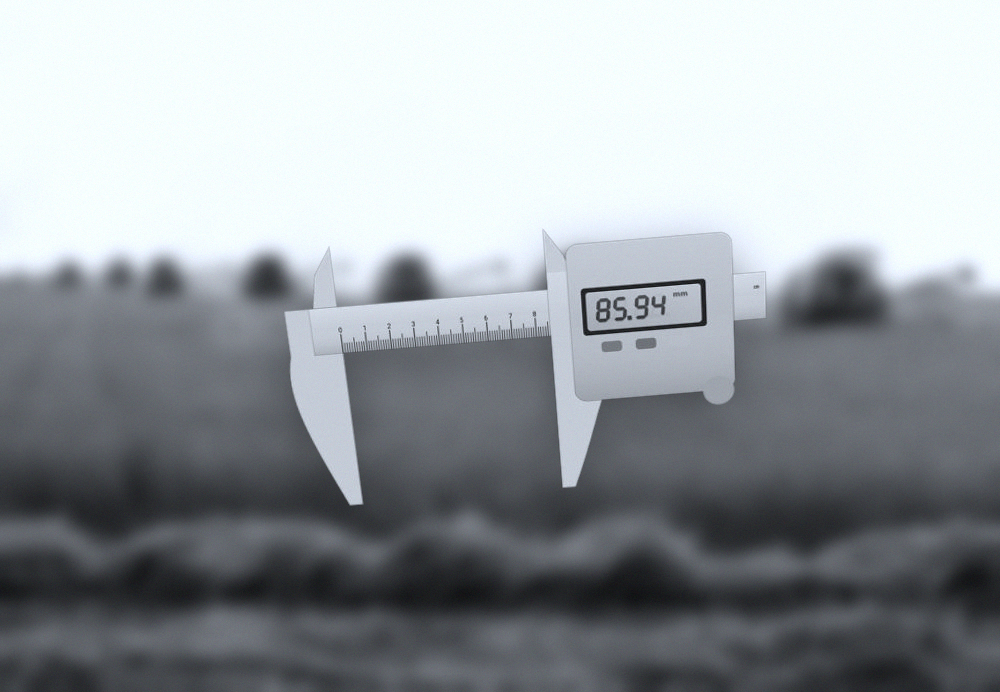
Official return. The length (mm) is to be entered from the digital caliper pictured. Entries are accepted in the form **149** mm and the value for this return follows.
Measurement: **85.94** mm
